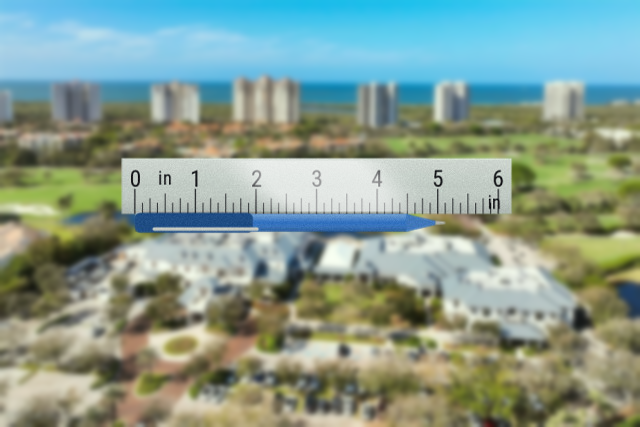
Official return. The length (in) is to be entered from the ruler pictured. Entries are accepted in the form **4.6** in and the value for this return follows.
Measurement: **5.125** in
